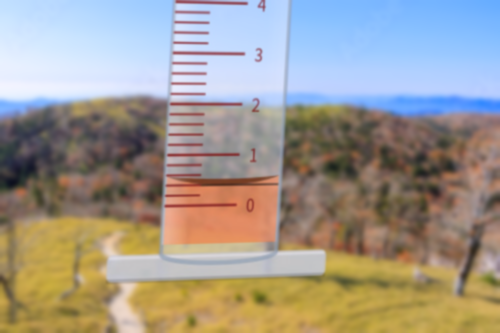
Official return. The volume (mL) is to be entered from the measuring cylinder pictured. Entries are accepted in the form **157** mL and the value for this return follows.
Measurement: **0.4** mL
